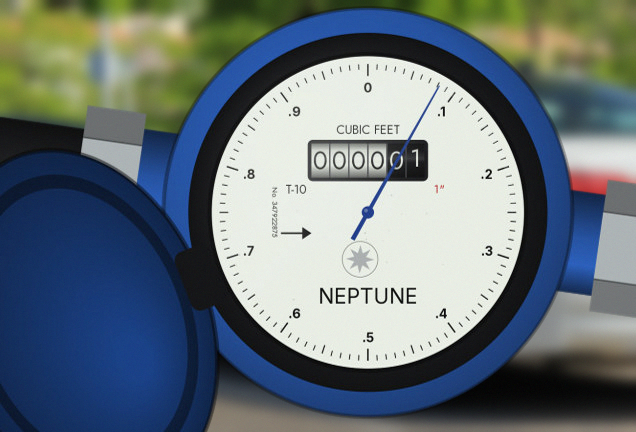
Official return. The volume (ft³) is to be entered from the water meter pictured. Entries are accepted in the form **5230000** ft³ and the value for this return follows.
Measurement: **1.08** ft³
